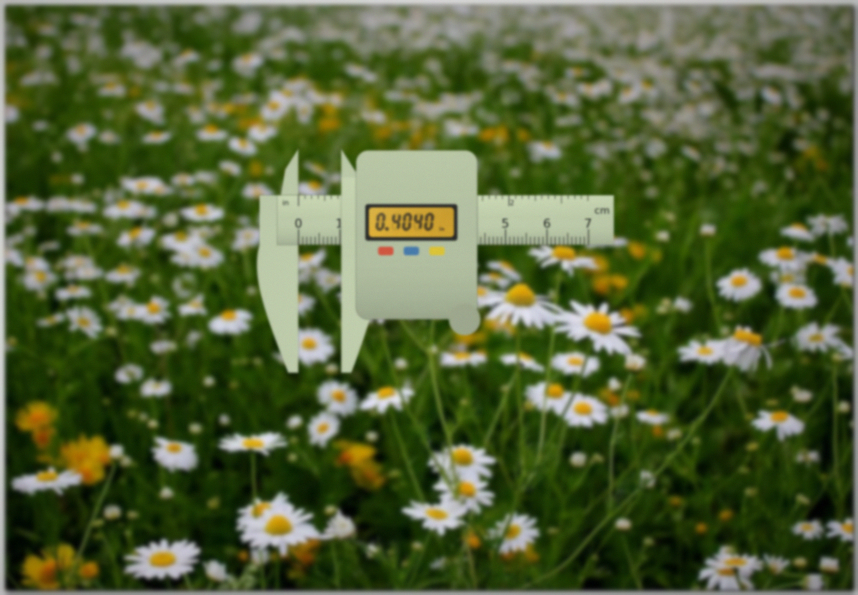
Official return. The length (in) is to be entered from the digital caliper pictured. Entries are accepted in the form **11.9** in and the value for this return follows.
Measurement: **0.4040** in
